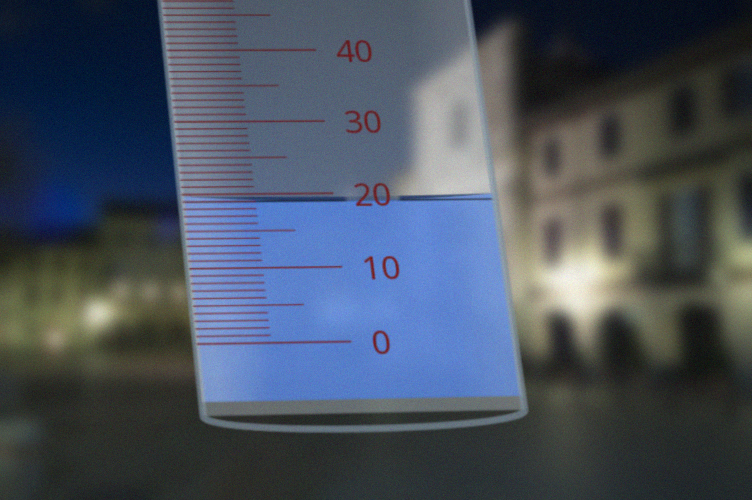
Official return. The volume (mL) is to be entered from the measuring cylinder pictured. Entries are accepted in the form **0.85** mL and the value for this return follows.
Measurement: **19** mL
